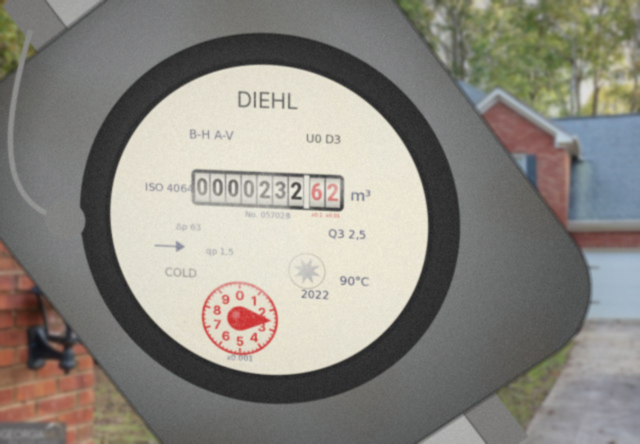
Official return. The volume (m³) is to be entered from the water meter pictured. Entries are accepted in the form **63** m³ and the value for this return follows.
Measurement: **232.622** m³
